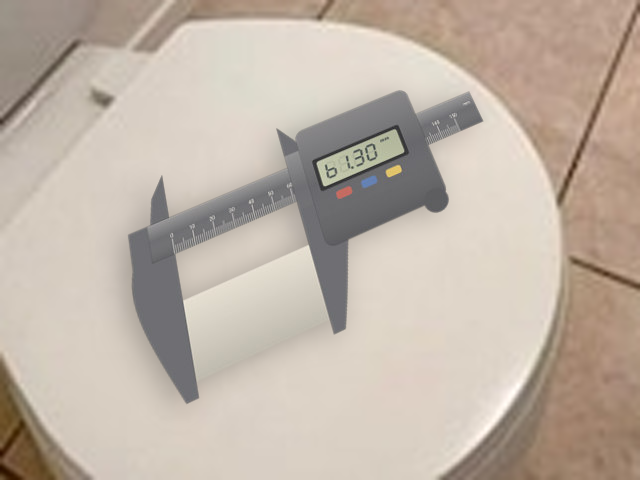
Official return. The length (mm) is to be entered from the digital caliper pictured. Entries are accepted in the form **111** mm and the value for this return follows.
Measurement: **61.30** mm
